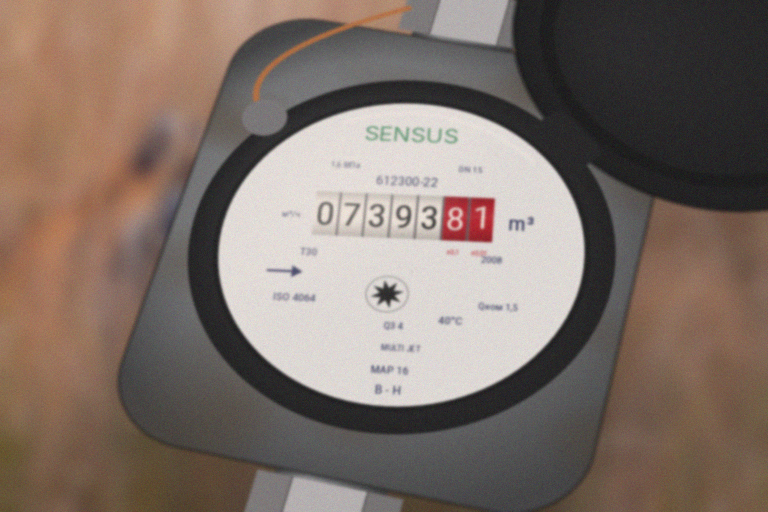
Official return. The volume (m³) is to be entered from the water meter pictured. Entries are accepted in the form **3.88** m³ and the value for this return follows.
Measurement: **7393.81** m³
